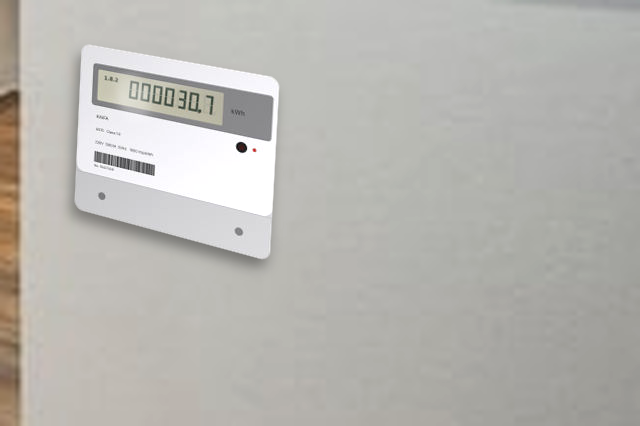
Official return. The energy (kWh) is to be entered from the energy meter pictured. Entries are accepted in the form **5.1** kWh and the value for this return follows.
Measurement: **30.7** kWh
